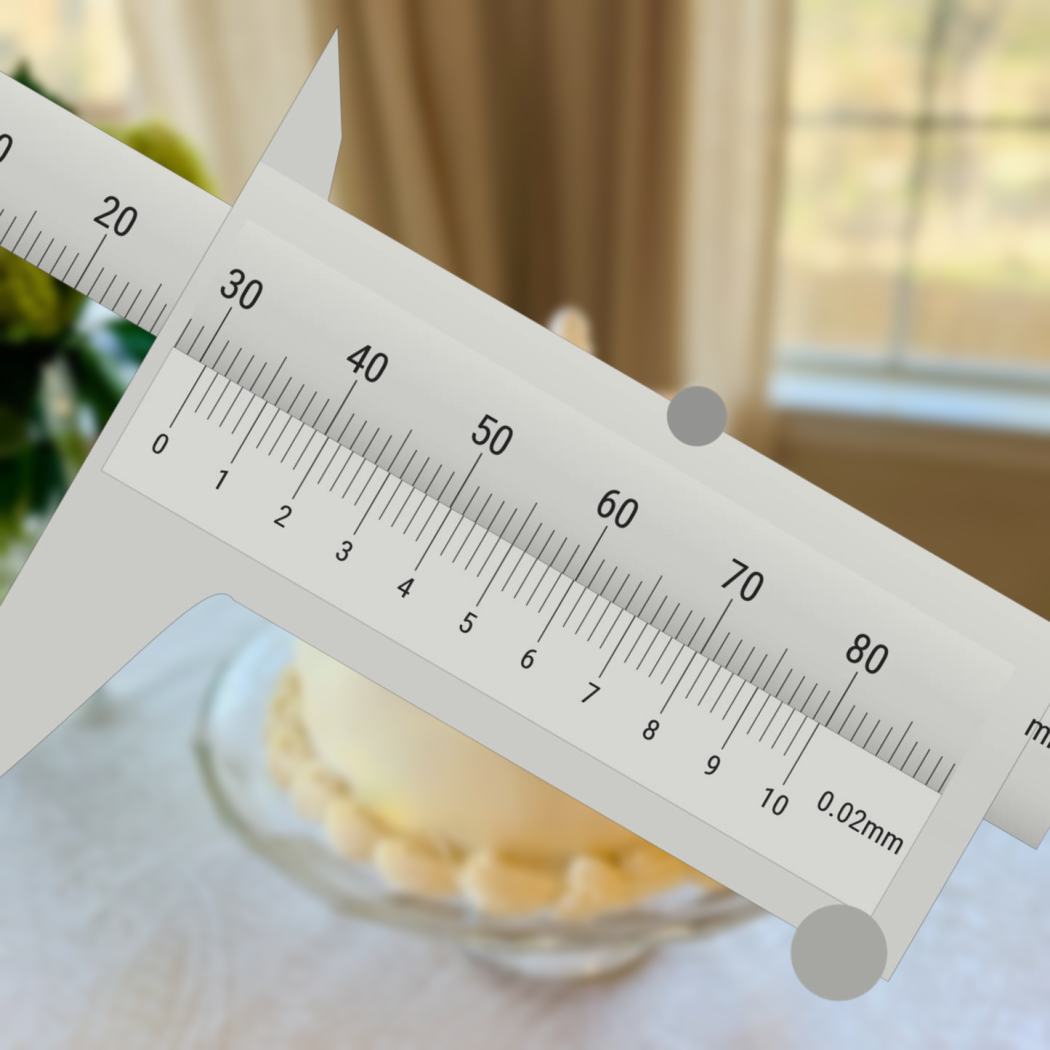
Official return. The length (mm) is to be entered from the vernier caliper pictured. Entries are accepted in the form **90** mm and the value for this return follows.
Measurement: **30.5** mm
